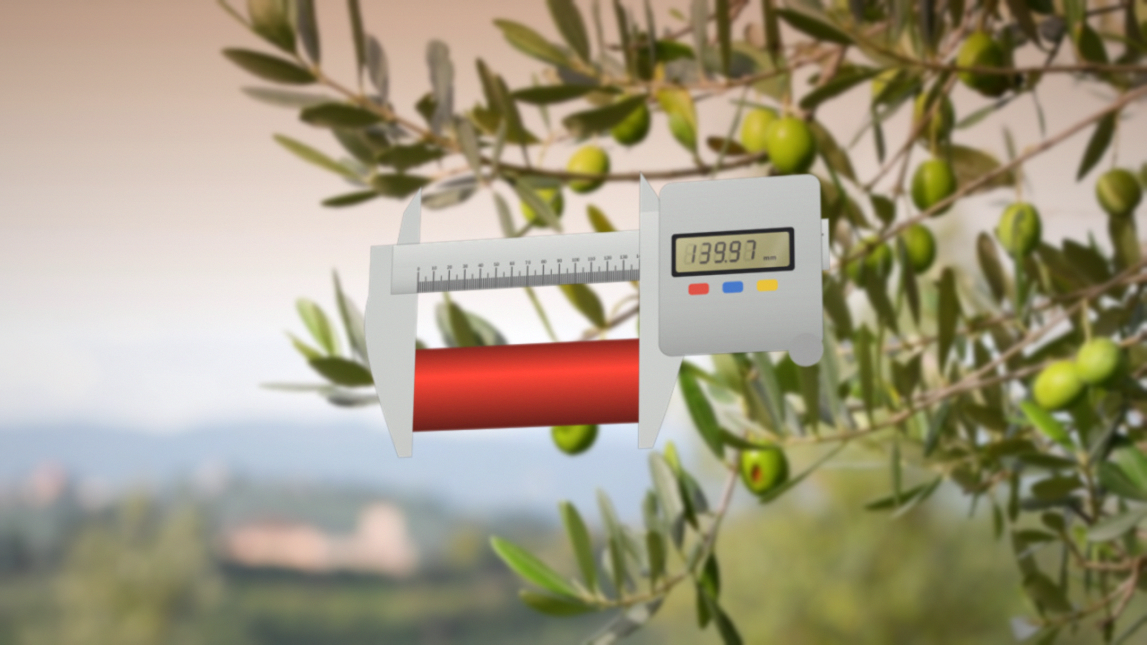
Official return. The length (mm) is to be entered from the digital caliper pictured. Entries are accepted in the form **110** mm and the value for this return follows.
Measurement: **139.97** mm
